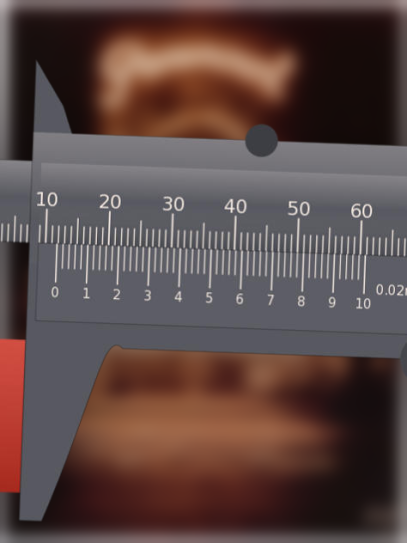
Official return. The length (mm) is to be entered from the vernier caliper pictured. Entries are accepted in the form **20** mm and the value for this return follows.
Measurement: **11.8** mm
